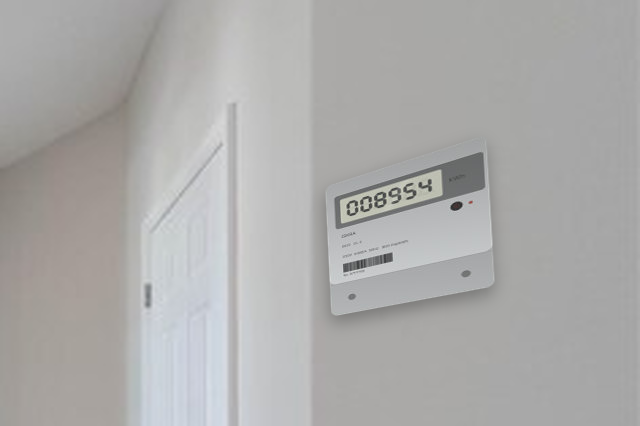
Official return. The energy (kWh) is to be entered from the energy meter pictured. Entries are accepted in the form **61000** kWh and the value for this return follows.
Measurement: **8954** kWh
